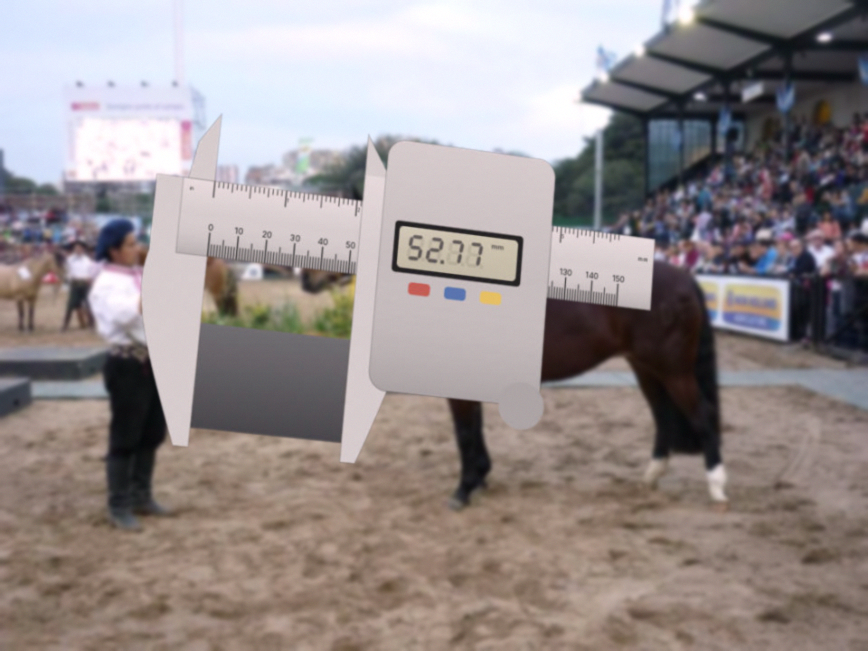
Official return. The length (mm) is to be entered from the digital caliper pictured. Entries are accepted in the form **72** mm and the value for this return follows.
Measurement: **52.77** mm
